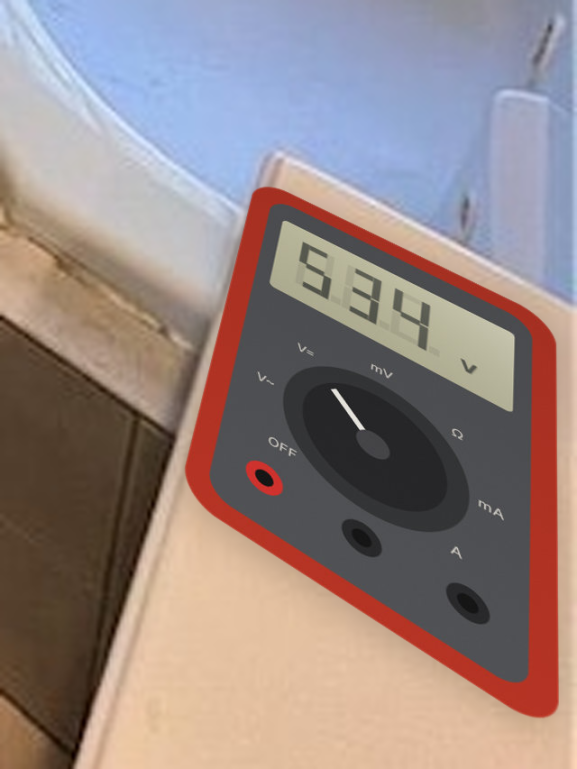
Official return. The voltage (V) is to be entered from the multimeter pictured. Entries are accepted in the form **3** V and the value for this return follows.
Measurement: **534** V
